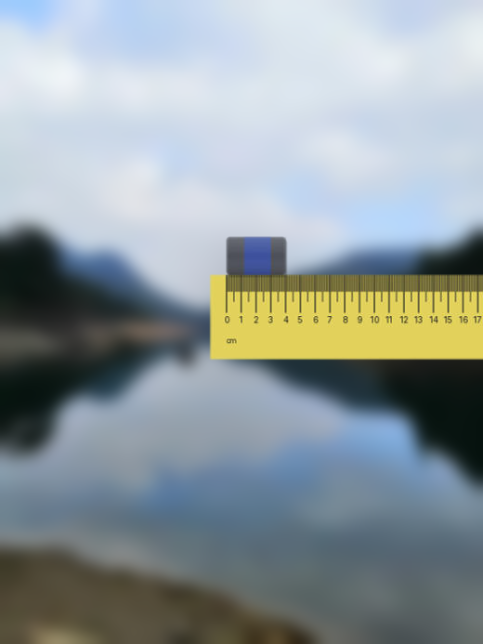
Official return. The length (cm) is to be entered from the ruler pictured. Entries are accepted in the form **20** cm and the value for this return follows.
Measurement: **4** cm
